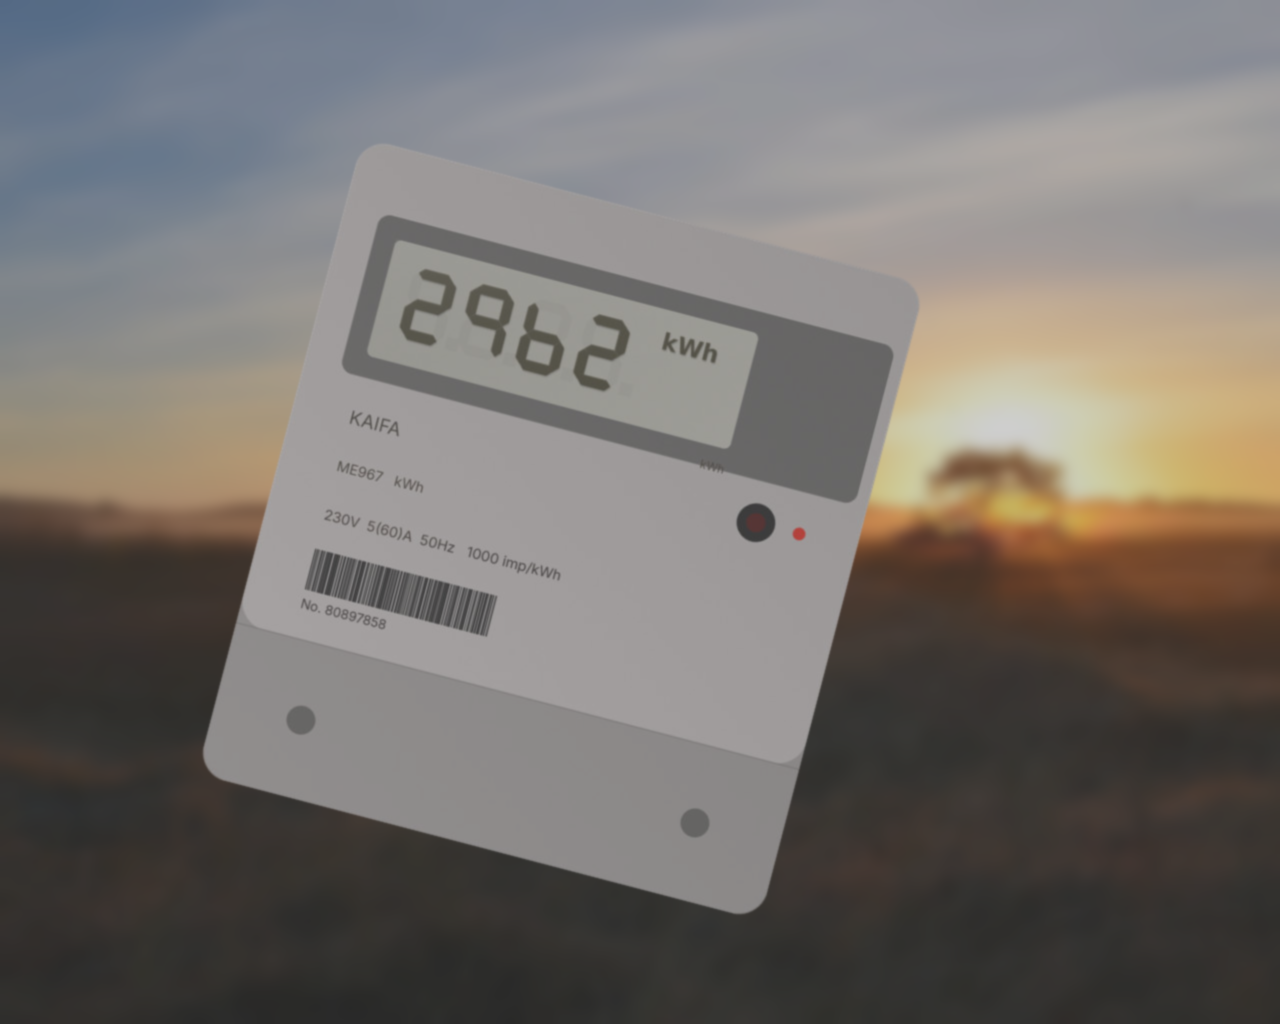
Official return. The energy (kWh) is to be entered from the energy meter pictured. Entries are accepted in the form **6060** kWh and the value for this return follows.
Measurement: **2962** kWh
